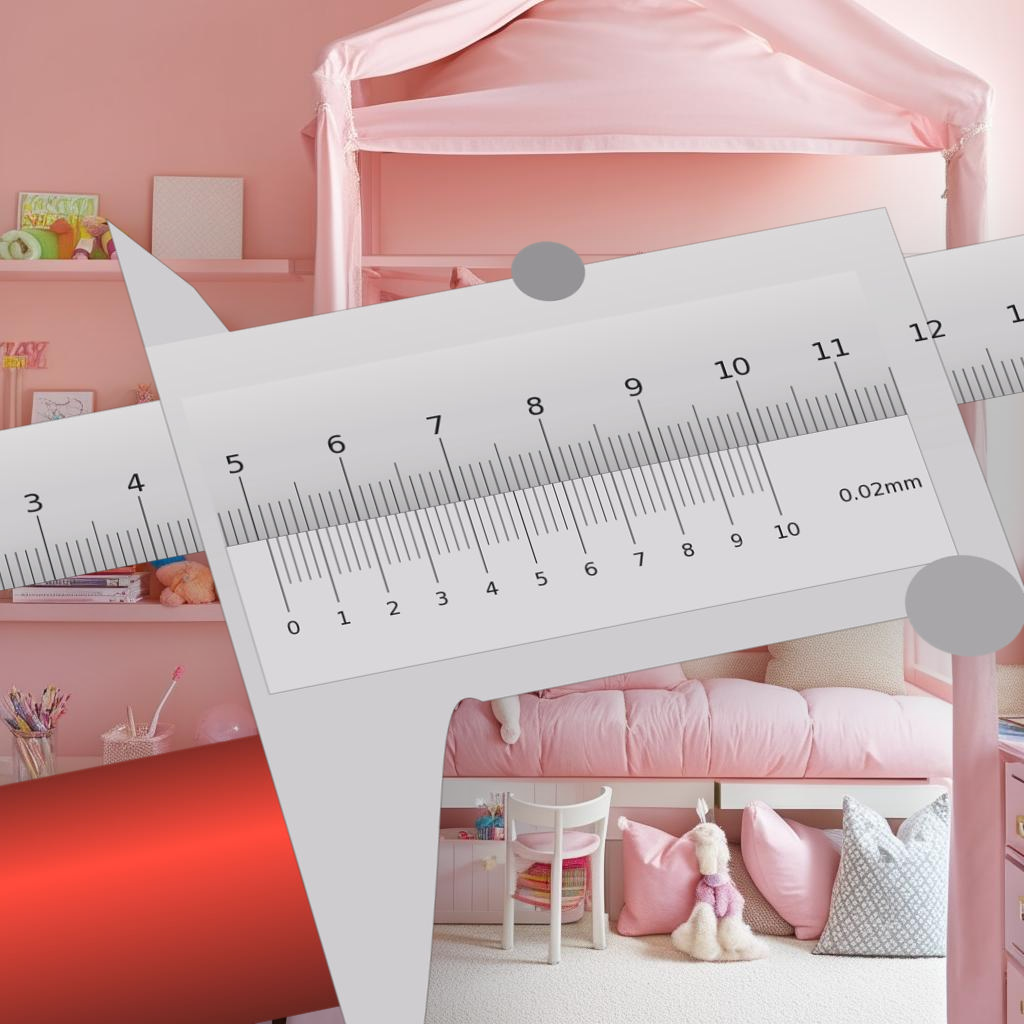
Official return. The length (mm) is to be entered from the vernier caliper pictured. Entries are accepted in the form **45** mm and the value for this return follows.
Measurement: **50.8** mm
